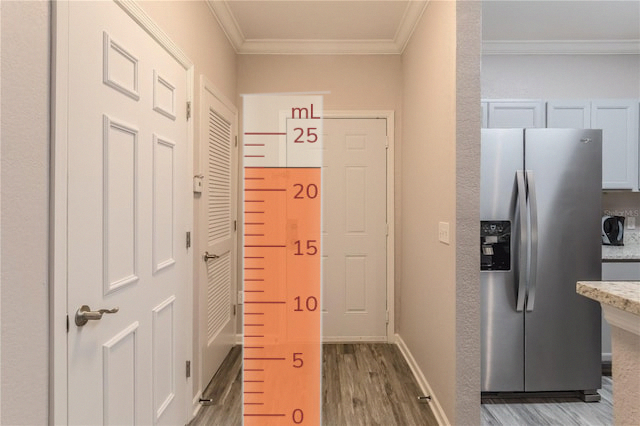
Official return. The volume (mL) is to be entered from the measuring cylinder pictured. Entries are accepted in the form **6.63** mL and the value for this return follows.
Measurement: **22** mL
